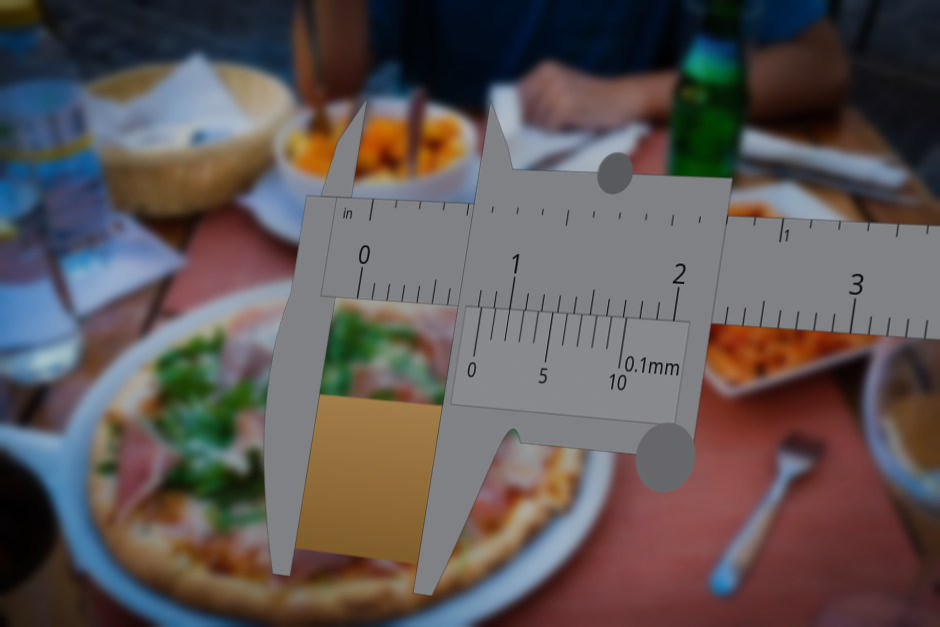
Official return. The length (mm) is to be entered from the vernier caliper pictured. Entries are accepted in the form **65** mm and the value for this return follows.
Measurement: **8.2** mm
